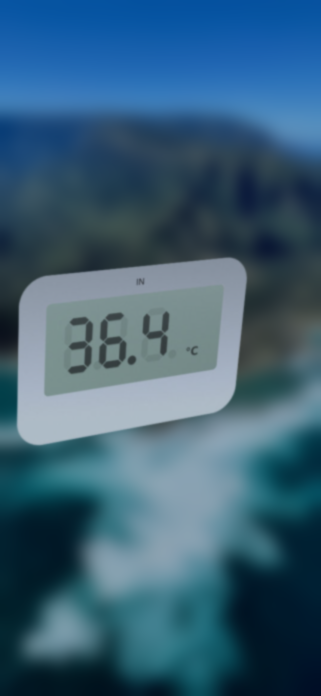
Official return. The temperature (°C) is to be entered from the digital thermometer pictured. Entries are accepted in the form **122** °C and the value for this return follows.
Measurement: **36.4** °C
